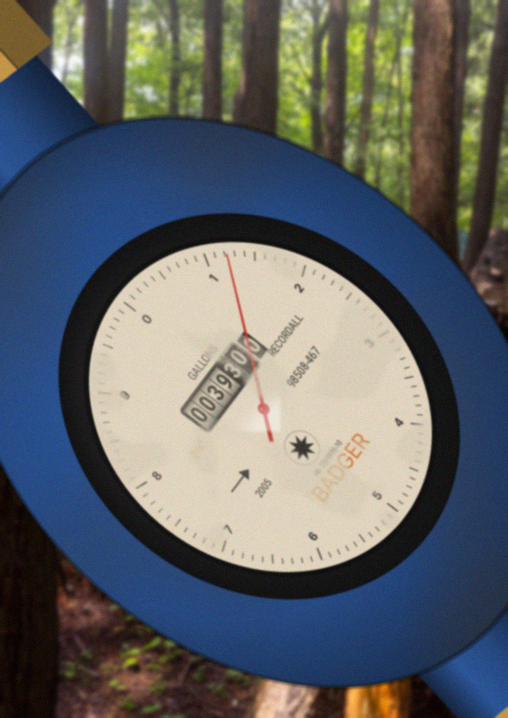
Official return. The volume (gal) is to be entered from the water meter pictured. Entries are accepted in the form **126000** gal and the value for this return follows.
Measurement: **39301.2** gal
